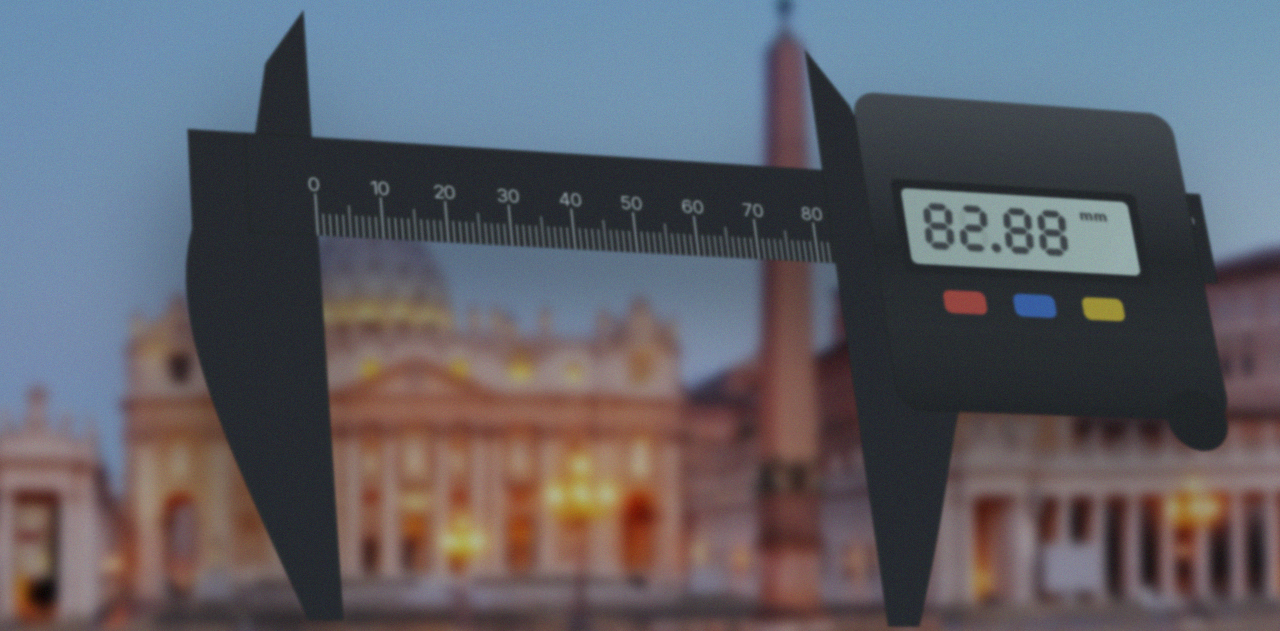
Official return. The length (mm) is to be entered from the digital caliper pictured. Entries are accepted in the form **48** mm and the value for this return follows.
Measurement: **82.88** mm
